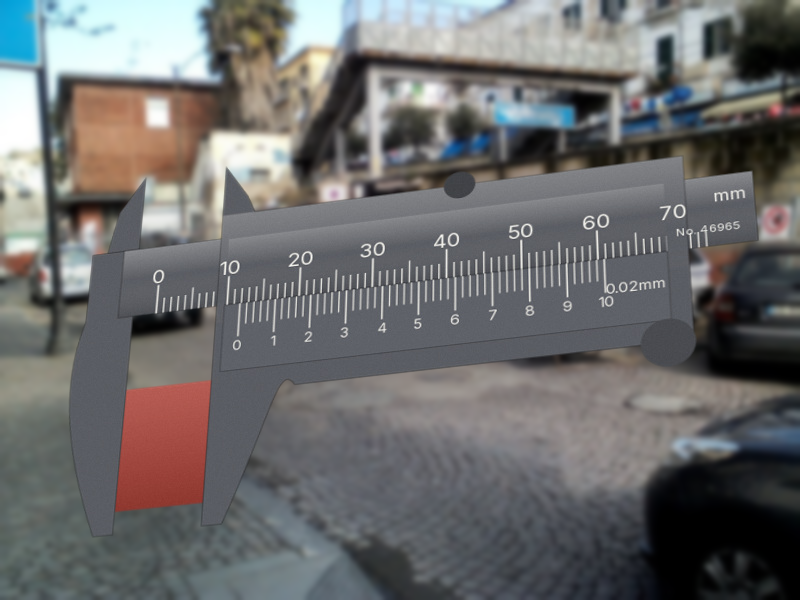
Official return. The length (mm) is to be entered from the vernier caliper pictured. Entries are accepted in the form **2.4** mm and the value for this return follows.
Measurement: **11.8** mm
